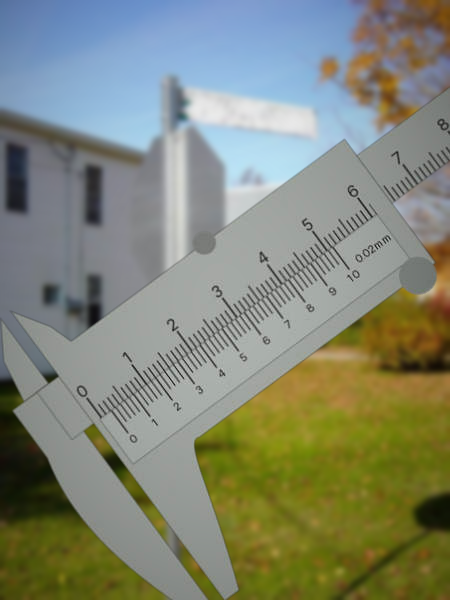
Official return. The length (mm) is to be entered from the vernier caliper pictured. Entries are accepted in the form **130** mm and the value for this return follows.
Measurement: **2.2** mm
